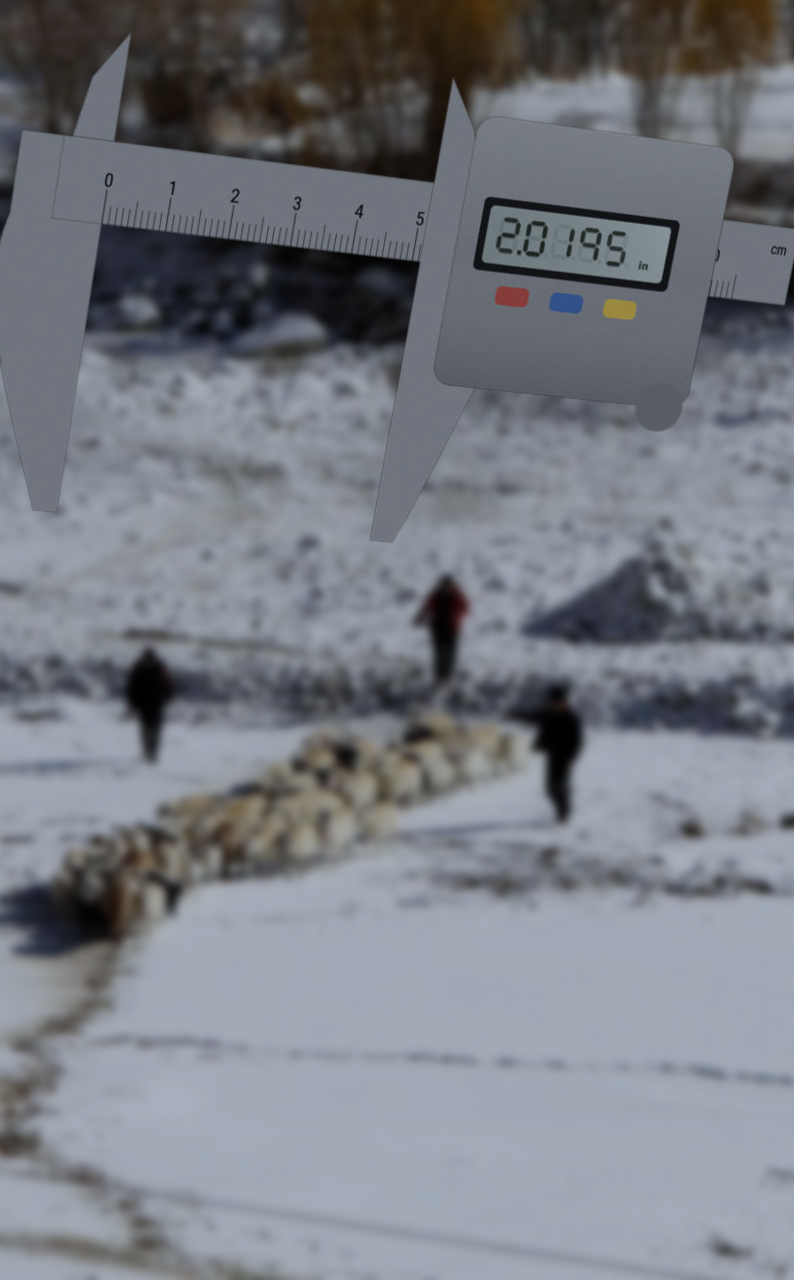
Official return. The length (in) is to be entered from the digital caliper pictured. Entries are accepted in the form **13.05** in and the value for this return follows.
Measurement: **2.0195** in
